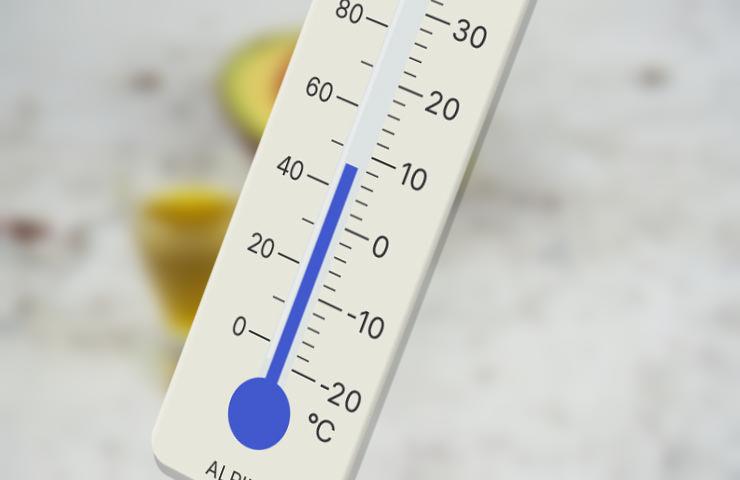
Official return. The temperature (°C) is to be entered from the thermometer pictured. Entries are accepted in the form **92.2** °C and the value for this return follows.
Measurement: **8** °C
